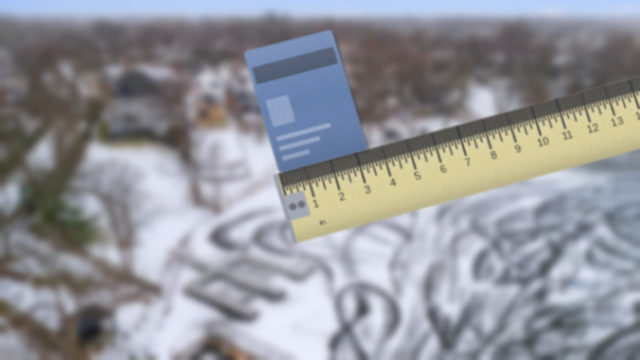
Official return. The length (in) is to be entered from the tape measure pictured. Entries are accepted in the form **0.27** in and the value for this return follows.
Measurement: **3.5** in
